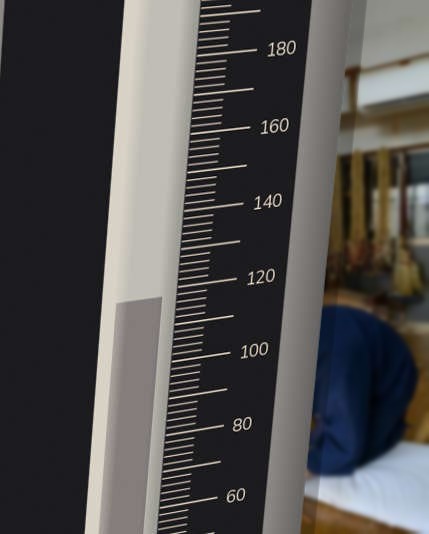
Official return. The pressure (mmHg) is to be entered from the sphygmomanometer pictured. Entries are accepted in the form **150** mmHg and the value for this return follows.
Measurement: **118** mmHg
